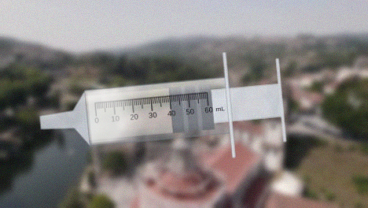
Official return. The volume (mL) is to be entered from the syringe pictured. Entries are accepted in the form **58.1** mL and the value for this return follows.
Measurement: **40** mL
